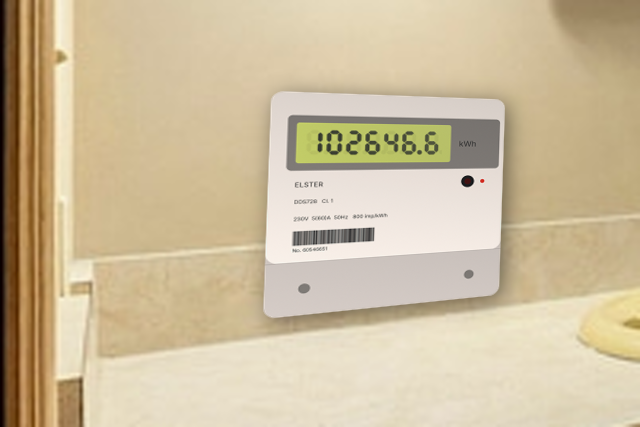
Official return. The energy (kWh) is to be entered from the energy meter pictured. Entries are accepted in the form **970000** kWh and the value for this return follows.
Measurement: **102646.6** kWh
